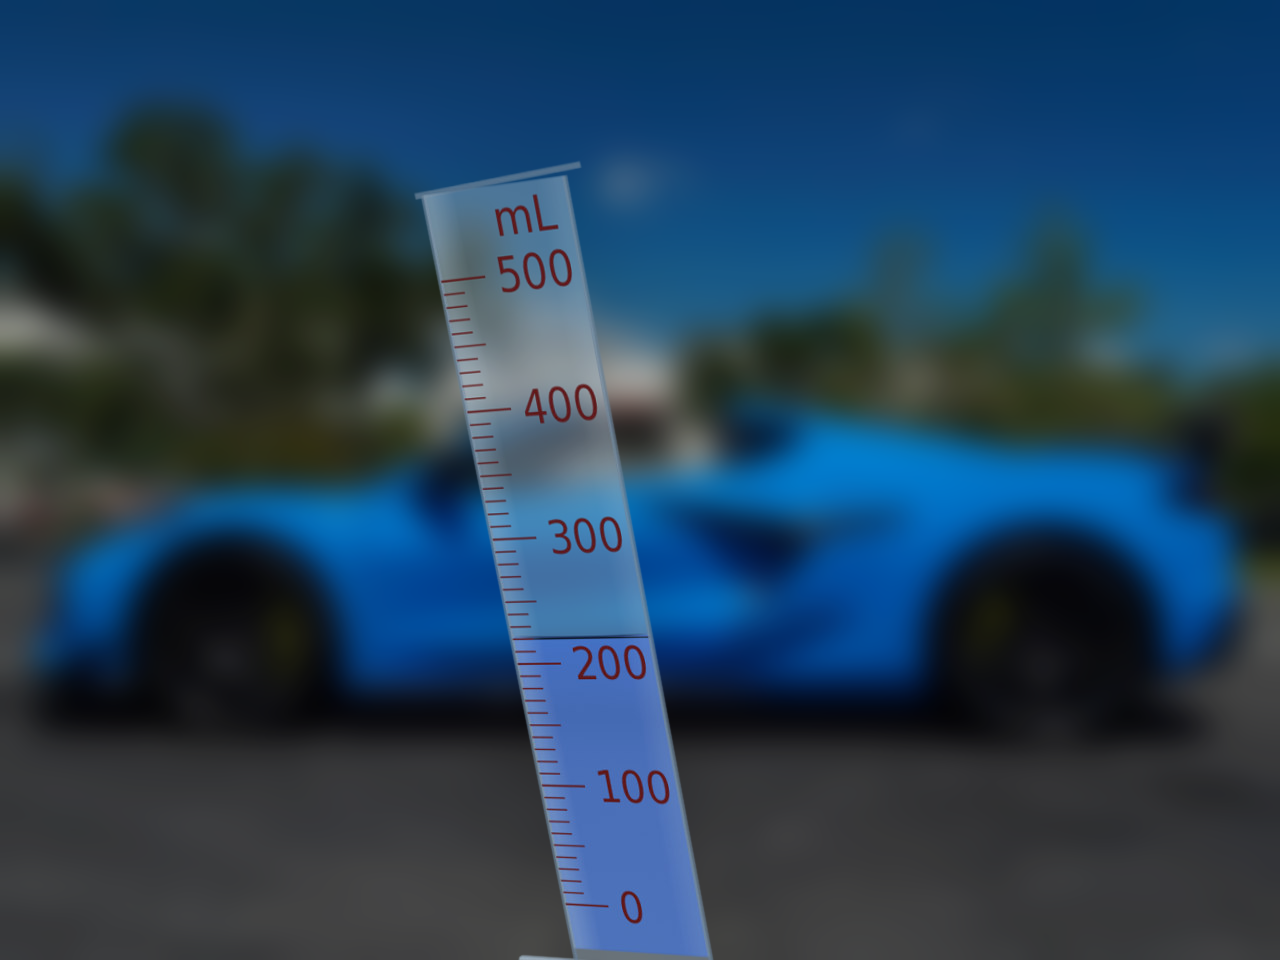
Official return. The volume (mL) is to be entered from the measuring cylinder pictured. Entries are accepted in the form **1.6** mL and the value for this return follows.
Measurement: **220** mL
